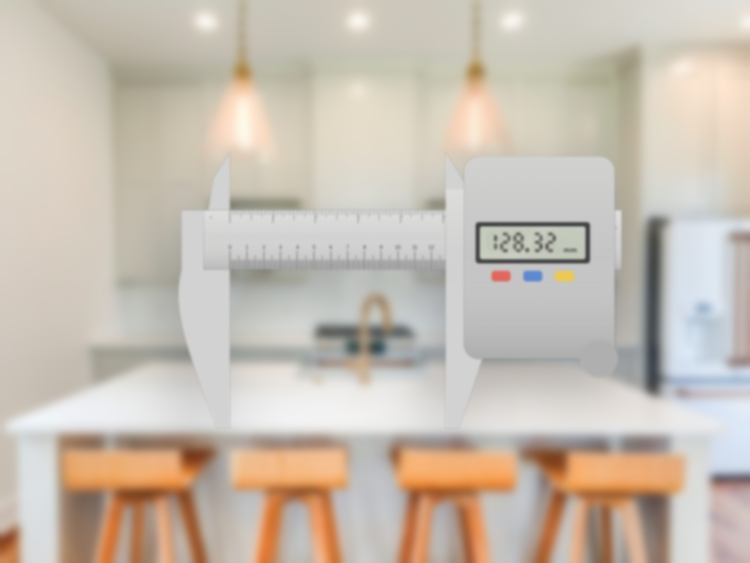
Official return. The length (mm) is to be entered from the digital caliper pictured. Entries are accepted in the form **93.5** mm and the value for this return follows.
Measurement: **128.32** mm
